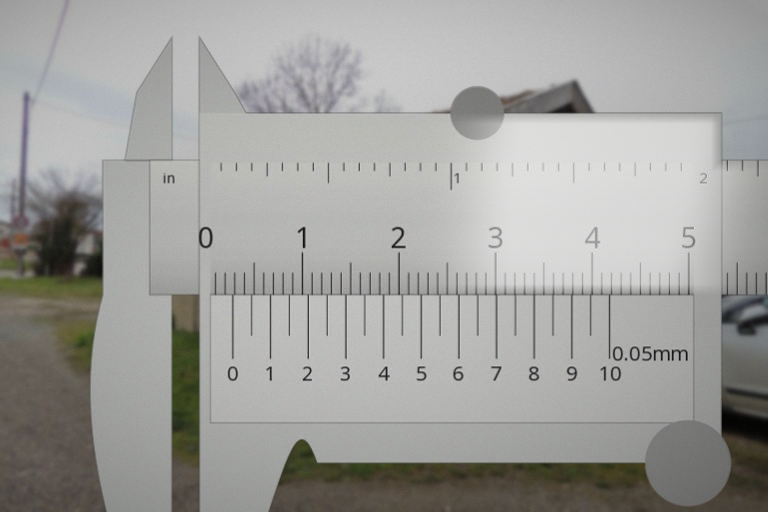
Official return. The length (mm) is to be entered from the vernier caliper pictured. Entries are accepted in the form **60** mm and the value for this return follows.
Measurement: **2.8** mm
